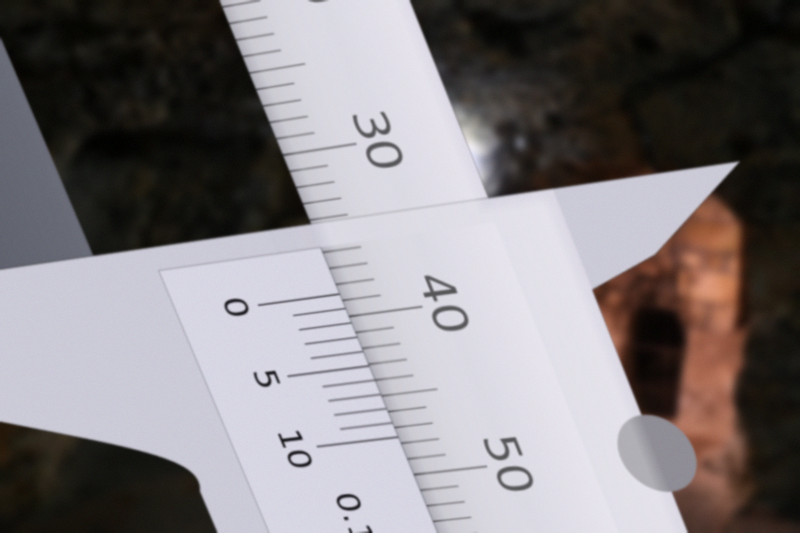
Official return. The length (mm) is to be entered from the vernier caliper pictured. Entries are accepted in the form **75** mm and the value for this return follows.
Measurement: **38.6** mm
